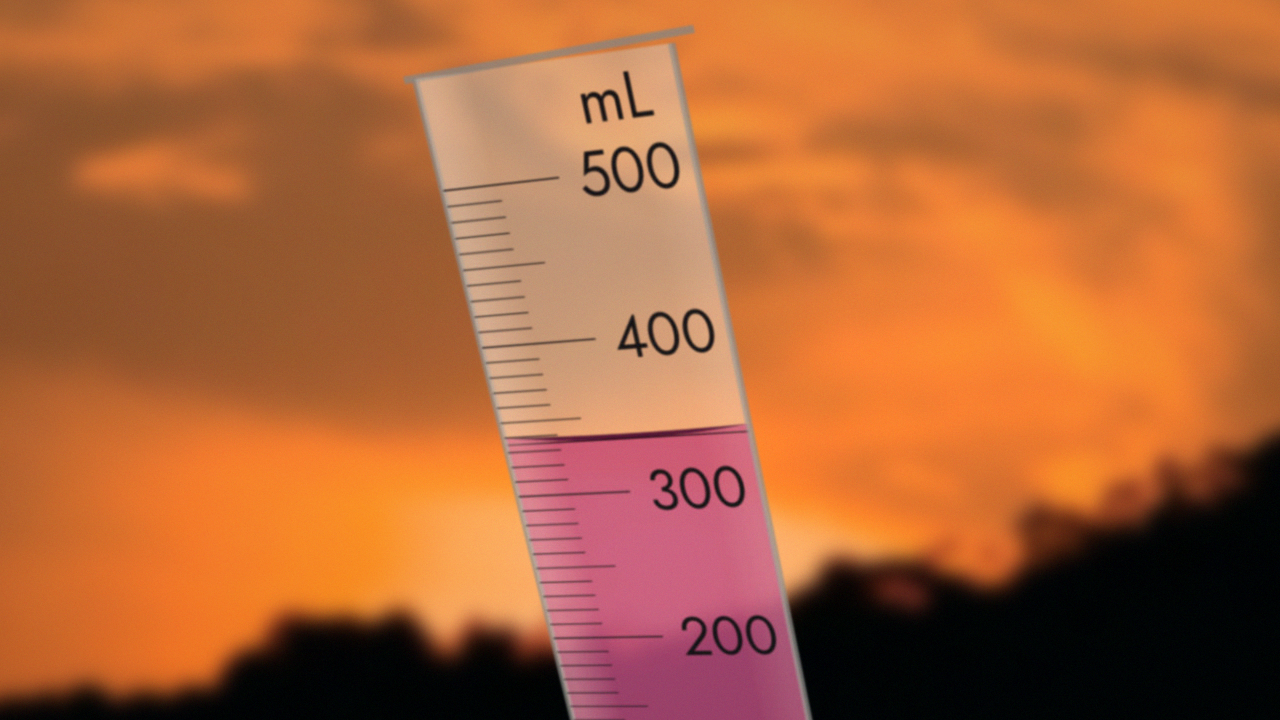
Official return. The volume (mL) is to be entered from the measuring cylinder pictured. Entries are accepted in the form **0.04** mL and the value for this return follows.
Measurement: **335** mL
